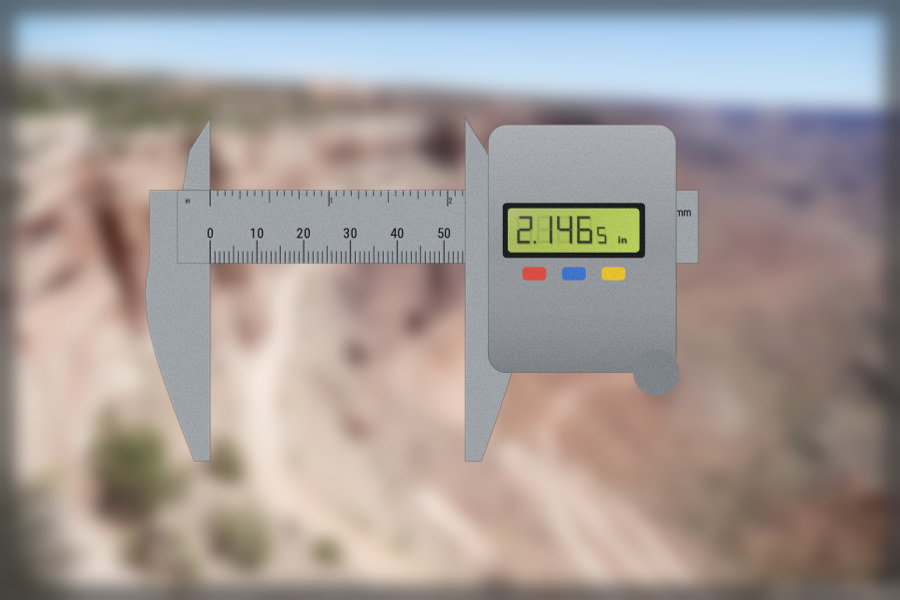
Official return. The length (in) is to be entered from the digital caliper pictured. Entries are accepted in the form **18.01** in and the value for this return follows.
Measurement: **2.1465** in
